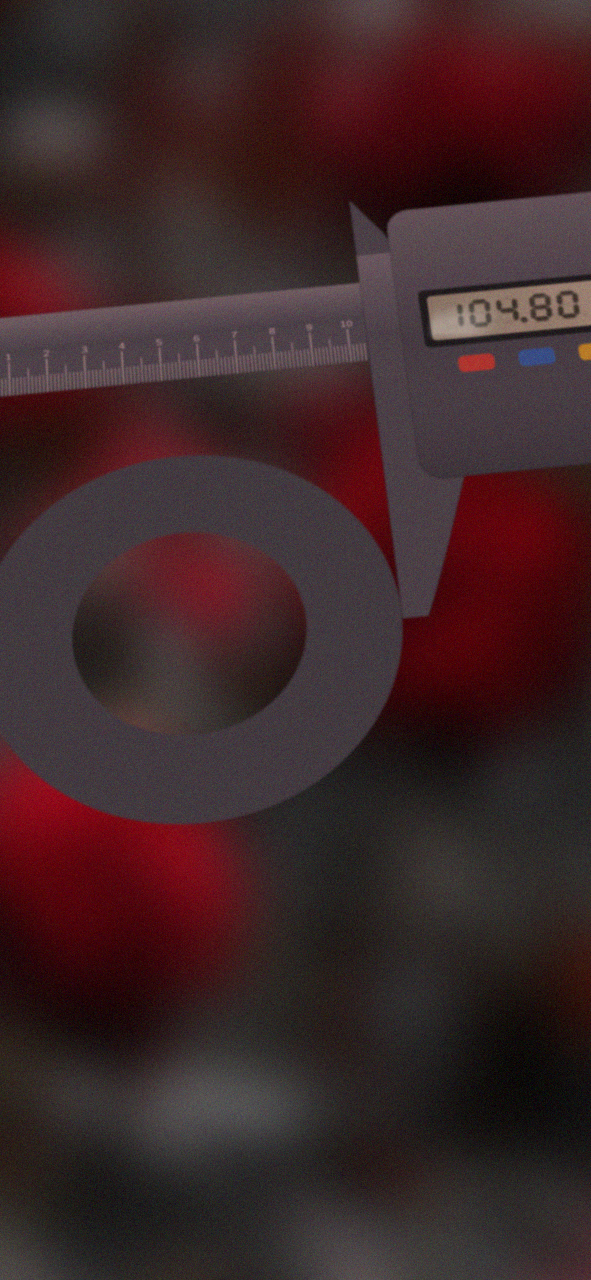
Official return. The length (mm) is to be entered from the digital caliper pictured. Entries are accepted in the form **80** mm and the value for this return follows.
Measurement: **104.80** mm
